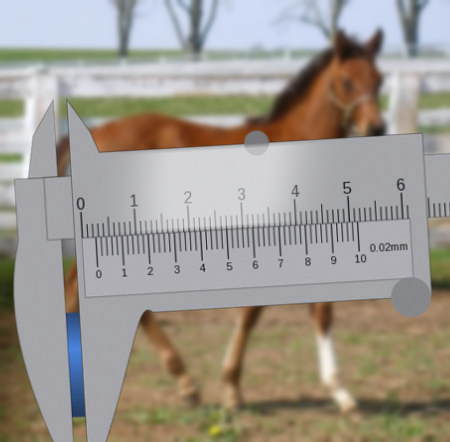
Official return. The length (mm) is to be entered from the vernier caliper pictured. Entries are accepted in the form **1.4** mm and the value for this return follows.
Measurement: **2.5** mm
